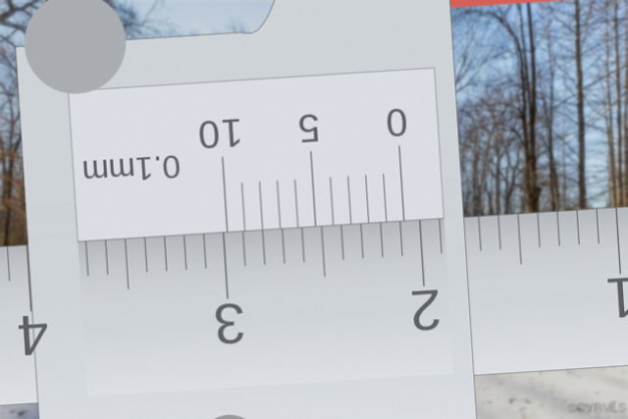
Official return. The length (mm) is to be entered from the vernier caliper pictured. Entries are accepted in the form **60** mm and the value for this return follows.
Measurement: **20.8** mm
